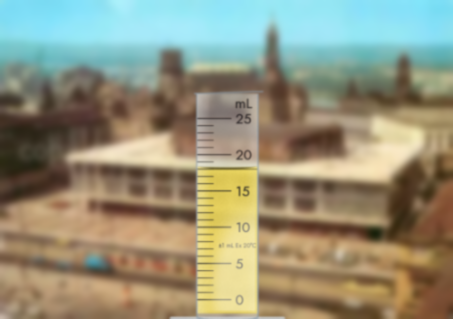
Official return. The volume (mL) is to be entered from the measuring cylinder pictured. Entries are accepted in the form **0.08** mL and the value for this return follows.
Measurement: **18** mL
